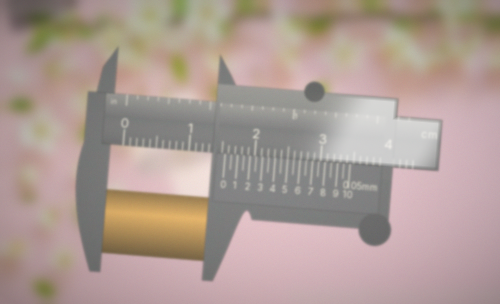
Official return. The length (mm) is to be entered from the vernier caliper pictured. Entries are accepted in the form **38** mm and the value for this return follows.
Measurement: **15.5** mm
